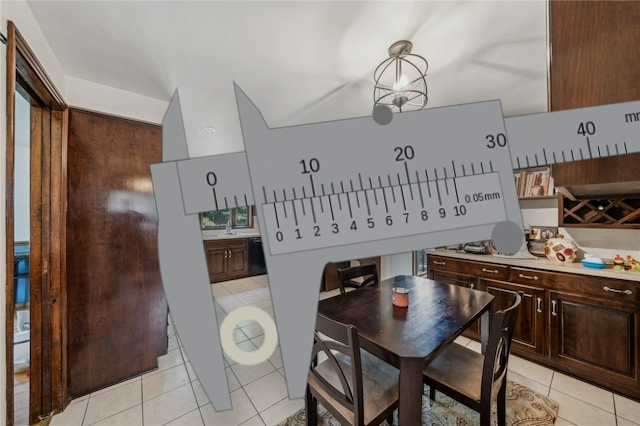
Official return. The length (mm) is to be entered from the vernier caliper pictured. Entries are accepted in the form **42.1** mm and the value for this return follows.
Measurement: **5.8** mm
